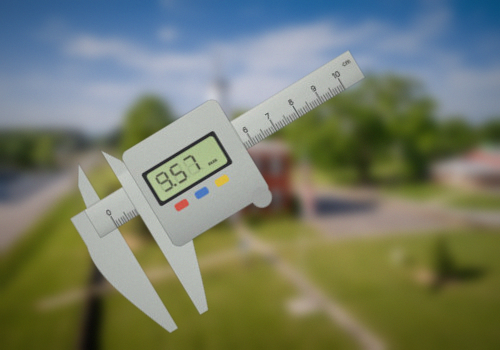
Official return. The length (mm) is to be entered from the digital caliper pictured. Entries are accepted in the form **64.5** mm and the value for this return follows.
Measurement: **9.57** mm
